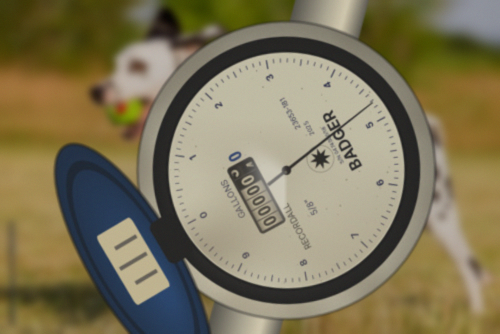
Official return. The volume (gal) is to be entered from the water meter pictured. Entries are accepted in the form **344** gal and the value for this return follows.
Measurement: **34.7** gal
